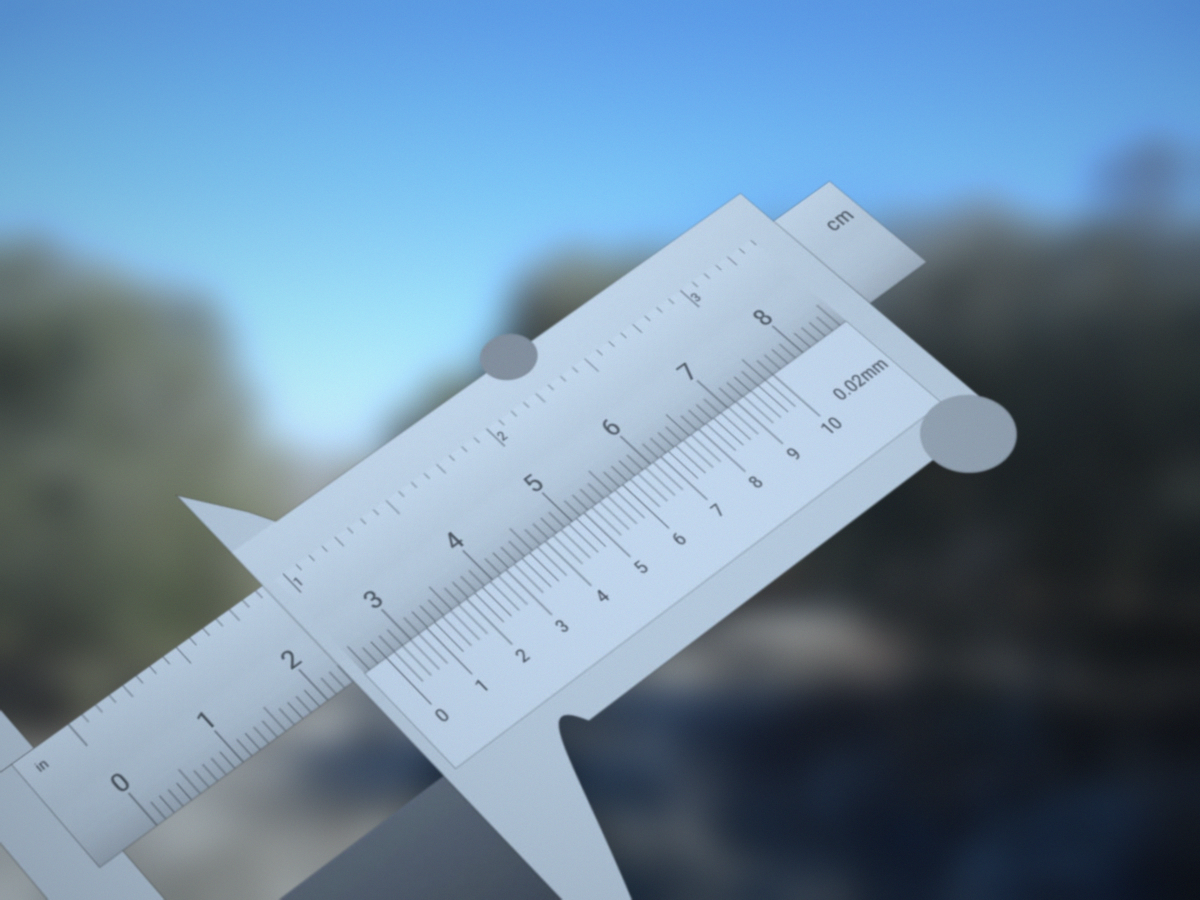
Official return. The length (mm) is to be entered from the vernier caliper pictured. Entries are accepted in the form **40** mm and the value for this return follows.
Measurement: **27.0** mm
